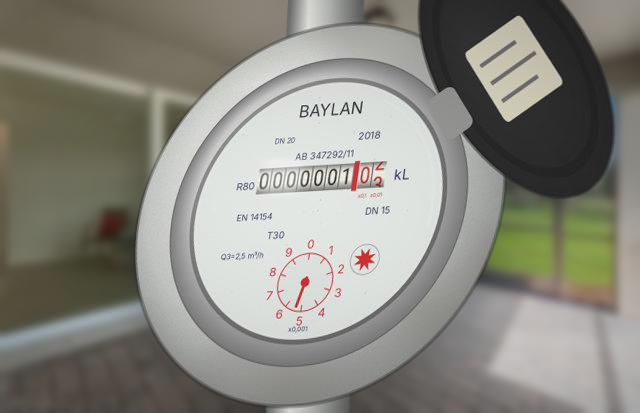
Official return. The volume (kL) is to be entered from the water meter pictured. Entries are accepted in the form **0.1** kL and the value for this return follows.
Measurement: **1.025** kL
